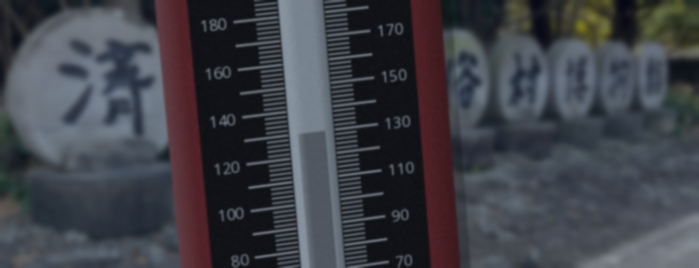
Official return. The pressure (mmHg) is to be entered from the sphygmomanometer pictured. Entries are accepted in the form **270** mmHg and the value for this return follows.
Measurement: **130** mmHg
